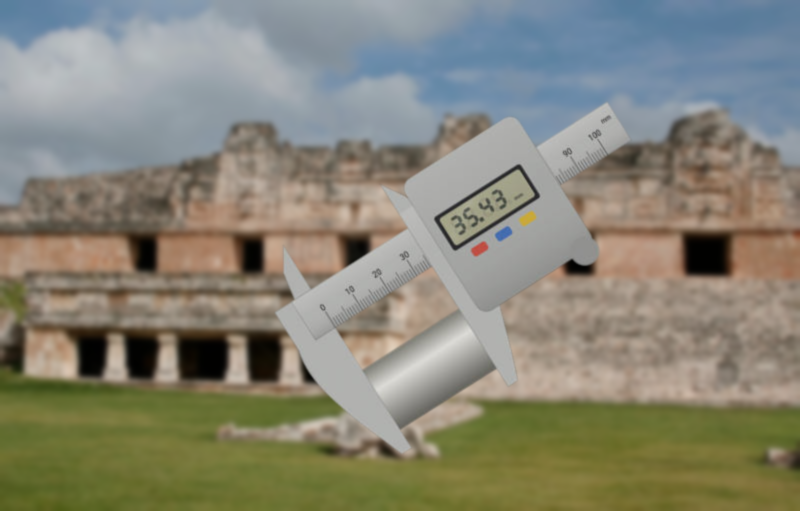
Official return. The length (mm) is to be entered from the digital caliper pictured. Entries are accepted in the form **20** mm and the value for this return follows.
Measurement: **35.43** mm
